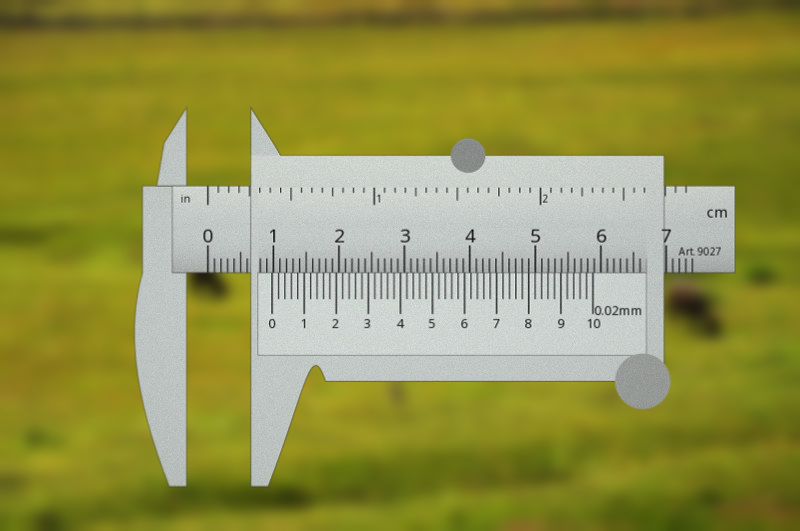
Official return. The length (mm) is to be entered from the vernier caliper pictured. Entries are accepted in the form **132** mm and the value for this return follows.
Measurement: **9.8** mm
